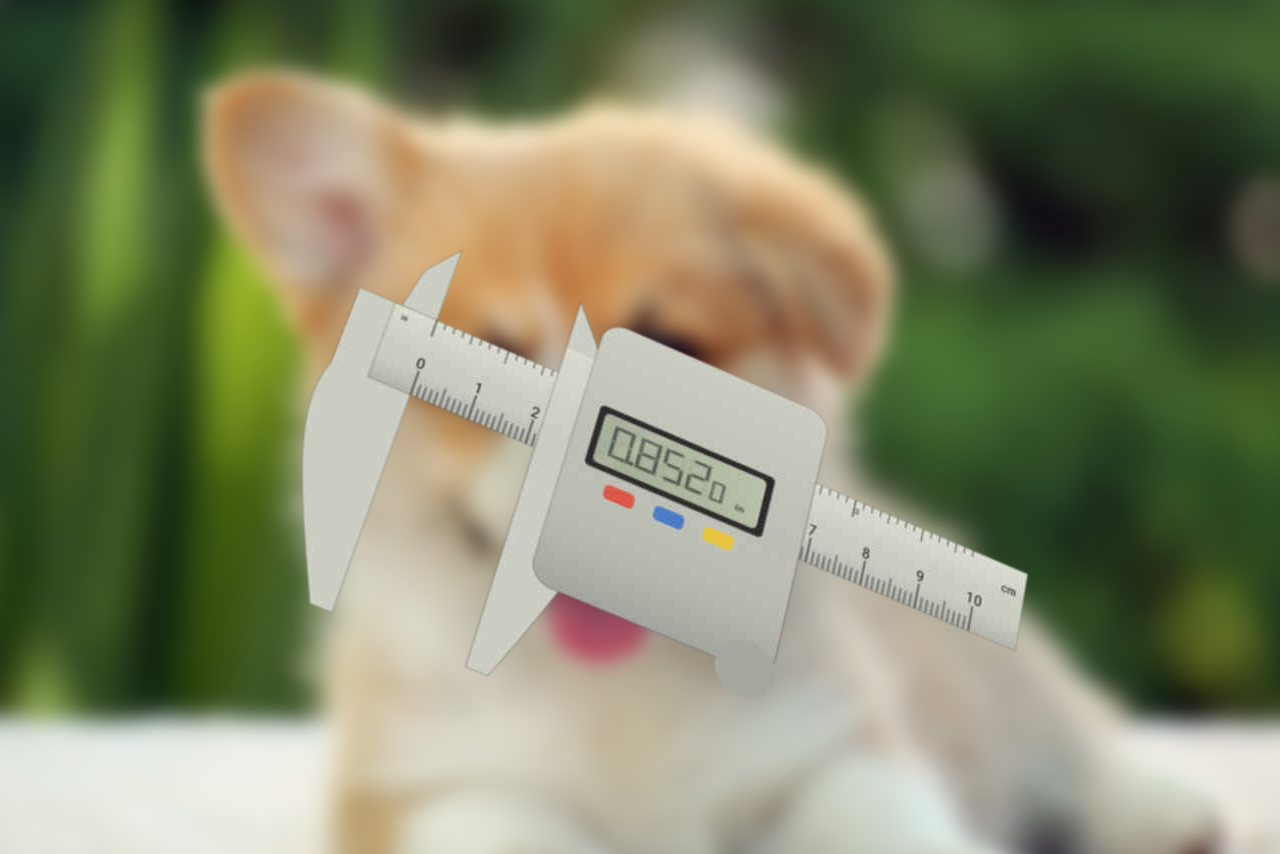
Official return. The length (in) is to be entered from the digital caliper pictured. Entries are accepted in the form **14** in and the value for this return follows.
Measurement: **0.8520** in
